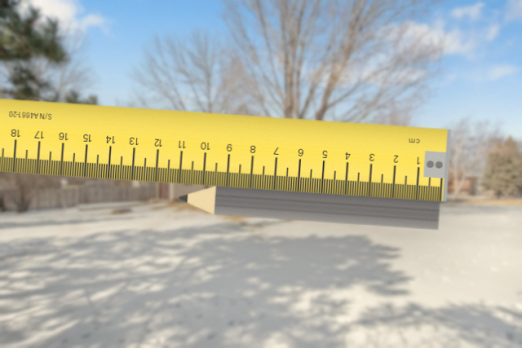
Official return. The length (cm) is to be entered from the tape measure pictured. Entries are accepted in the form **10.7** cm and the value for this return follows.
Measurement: **11** cm
